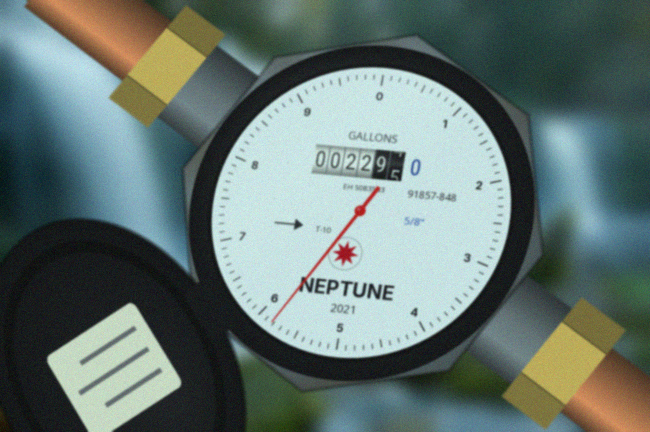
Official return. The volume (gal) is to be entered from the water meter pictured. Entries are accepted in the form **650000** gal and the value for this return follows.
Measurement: **22945.8** gal
